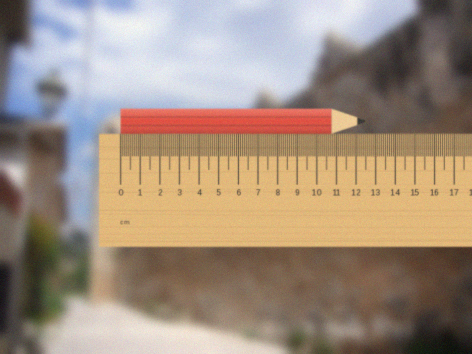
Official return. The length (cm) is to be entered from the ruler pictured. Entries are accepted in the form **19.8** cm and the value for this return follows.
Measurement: **12.5** cm
